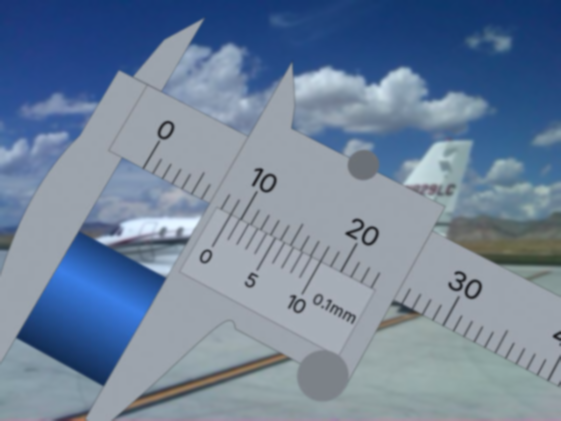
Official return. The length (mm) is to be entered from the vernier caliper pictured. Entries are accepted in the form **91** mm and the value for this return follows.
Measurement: **9.0** mm
